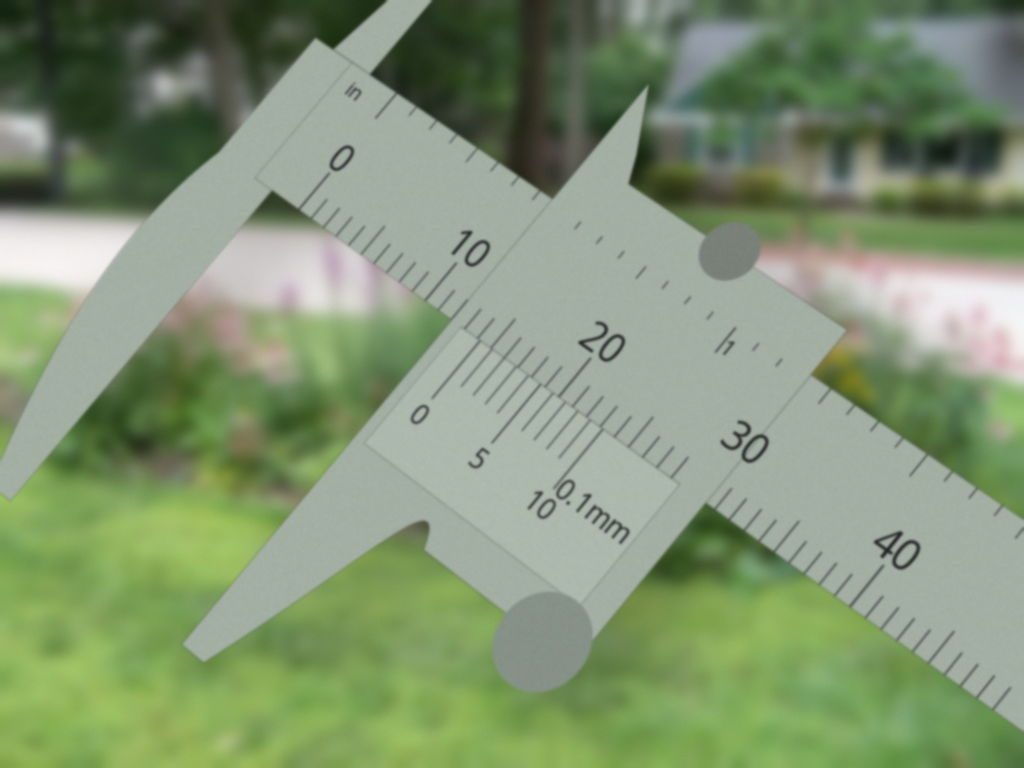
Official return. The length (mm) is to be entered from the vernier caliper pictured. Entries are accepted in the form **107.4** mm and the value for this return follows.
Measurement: **14.2** mm
